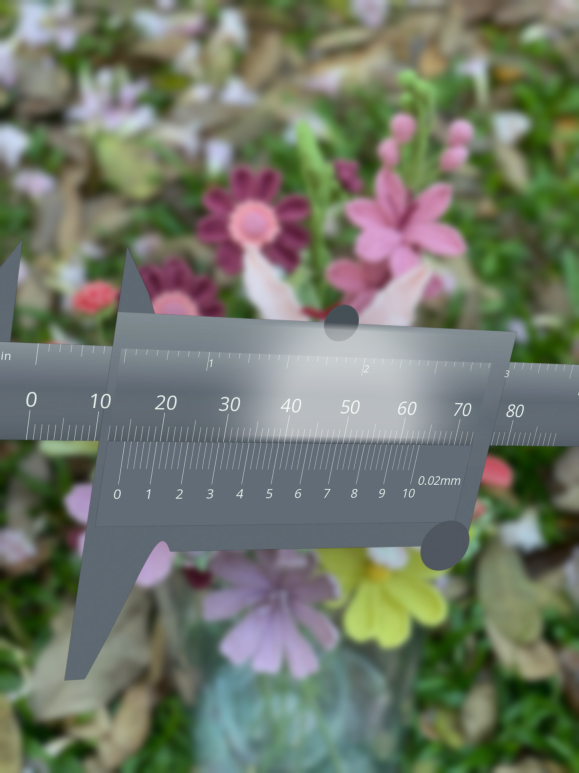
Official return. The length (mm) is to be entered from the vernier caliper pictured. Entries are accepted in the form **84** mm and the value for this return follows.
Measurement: **14.6** mm
